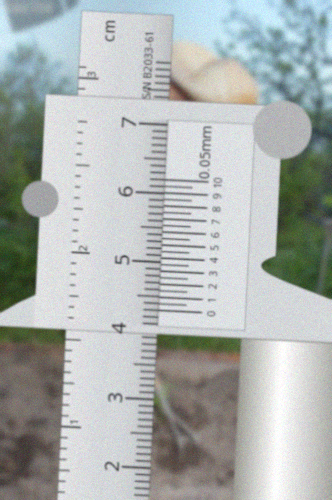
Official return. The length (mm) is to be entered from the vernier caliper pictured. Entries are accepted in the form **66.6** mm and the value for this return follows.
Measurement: **43.0** mm
